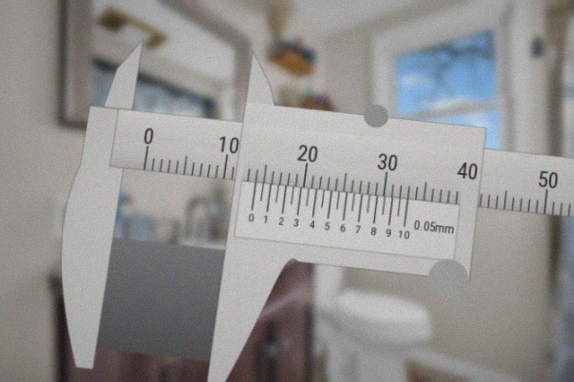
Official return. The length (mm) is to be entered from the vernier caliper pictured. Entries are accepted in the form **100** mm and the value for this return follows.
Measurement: **14.0** mm
